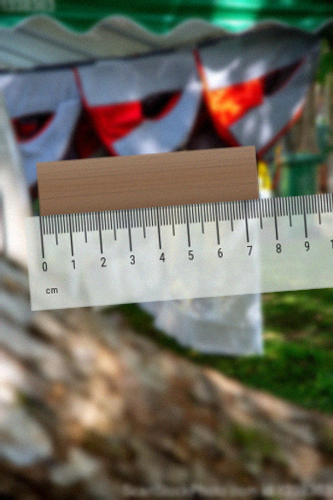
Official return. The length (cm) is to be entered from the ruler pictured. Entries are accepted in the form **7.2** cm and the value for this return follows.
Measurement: **7.5** cm
